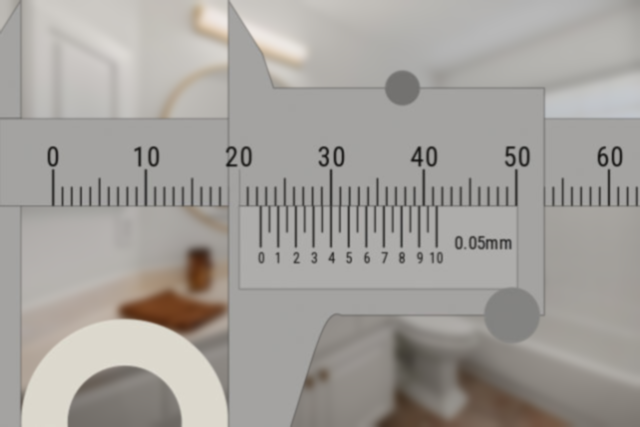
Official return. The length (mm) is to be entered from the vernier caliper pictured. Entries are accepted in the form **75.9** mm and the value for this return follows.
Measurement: **22.4** mm
